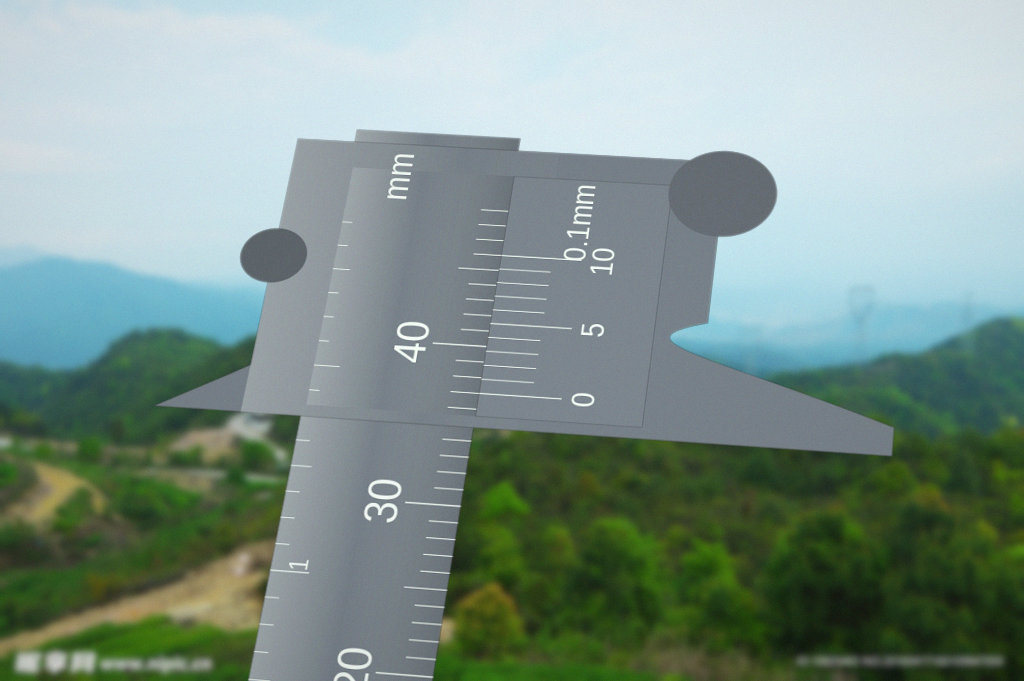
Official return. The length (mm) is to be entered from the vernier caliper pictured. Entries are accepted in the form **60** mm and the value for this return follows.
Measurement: **37.0** mm
